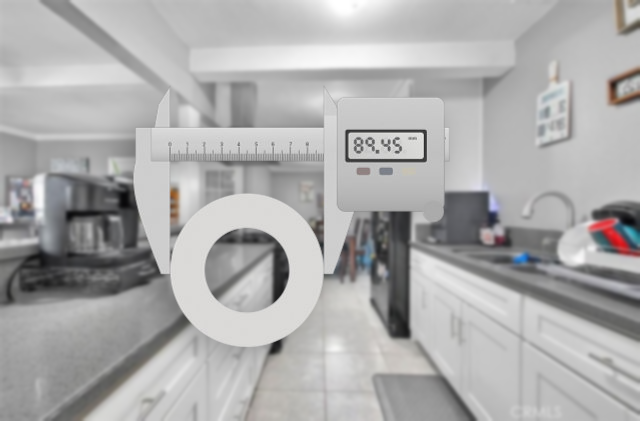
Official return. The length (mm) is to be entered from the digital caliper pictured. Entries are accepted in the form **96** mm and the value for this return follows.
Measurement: **89.45** mm
